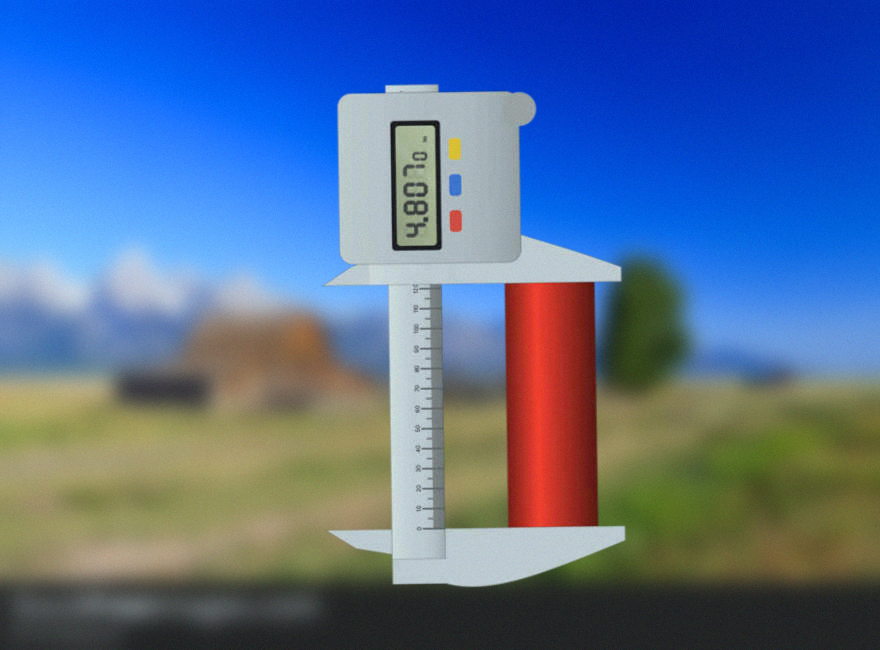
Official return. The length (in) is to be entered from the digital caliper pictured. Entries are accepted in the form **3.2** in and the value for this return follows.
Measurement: **4.8070** in
